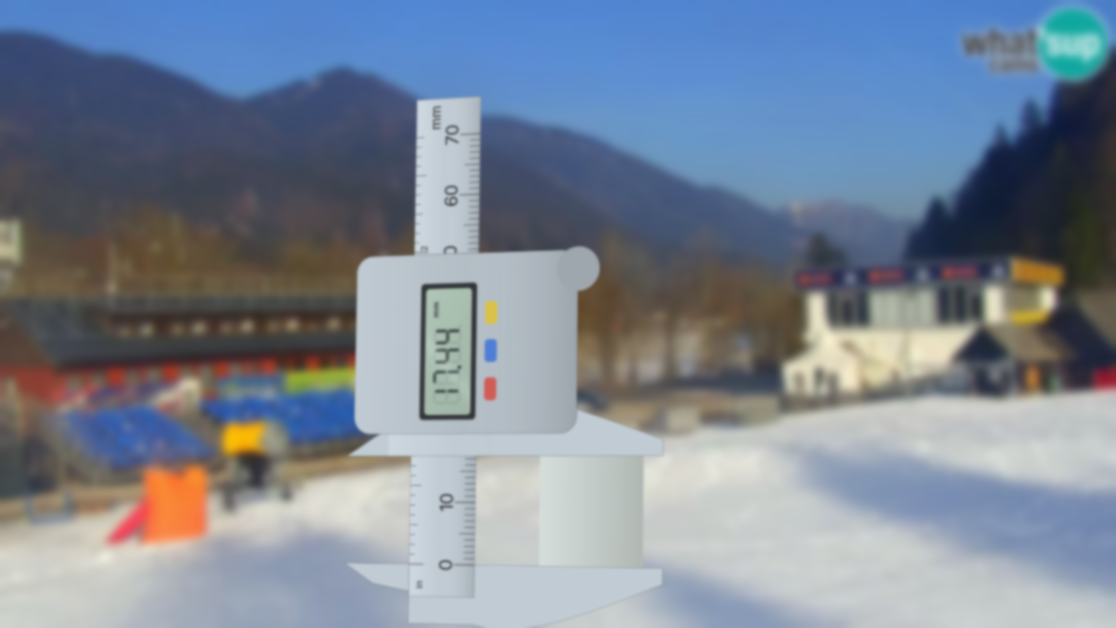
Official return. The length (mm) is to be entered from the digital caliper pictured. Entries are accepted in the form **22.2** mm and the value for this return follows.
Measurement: **17.44** mm
